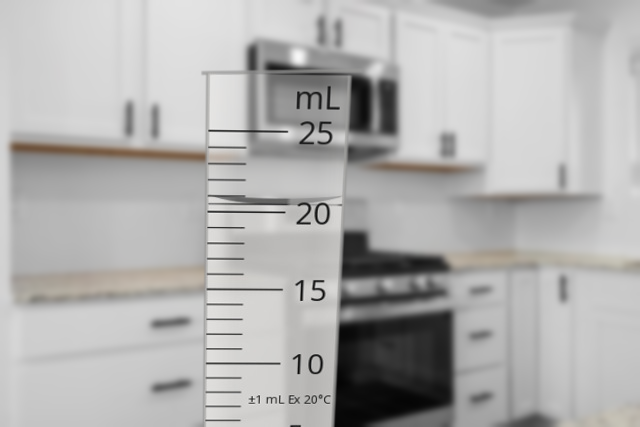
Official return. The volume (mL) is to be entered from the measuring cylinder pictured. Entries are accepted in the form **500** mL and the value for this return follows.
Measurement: **20.5** mL
